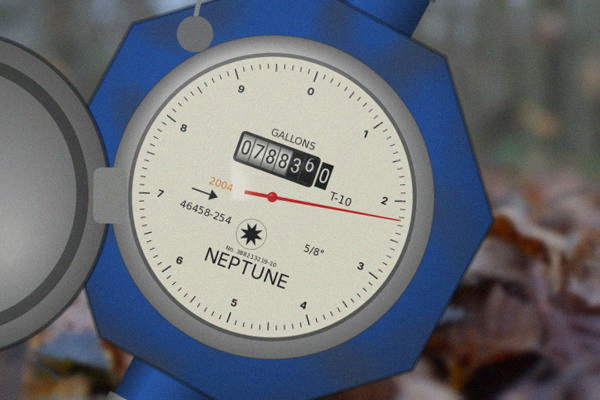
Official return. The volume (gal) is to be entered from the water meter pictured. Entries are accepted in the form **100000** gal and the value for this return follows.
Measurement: **788362.2** gal
